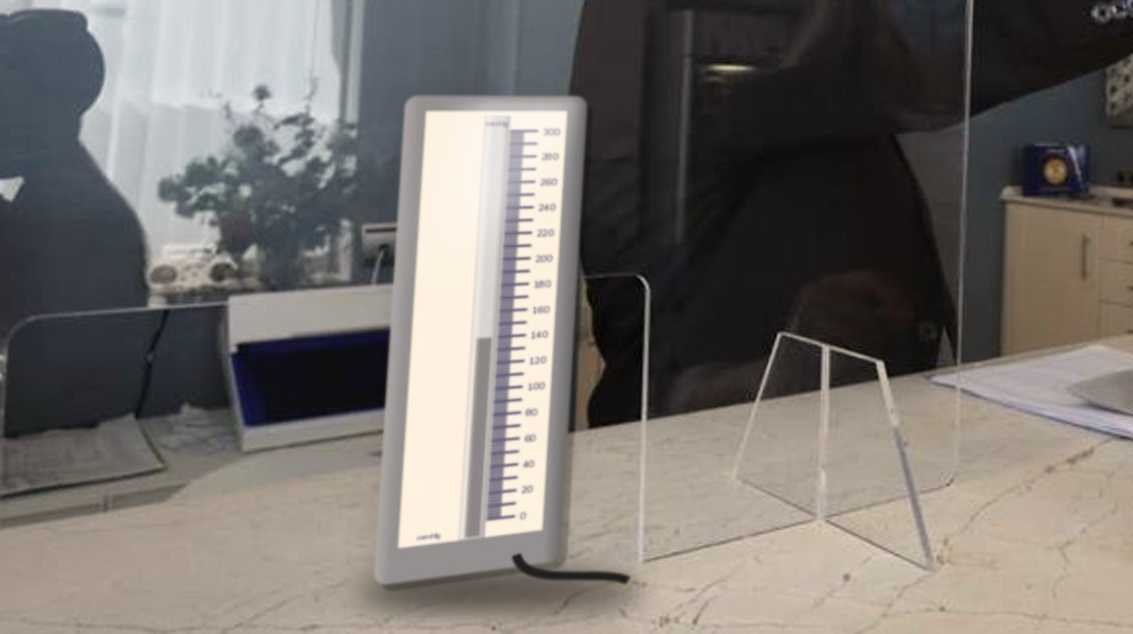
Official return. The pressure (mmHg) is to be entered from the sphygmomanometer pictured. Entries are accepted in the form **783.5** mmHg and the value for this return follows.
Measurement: **140** mmHg
